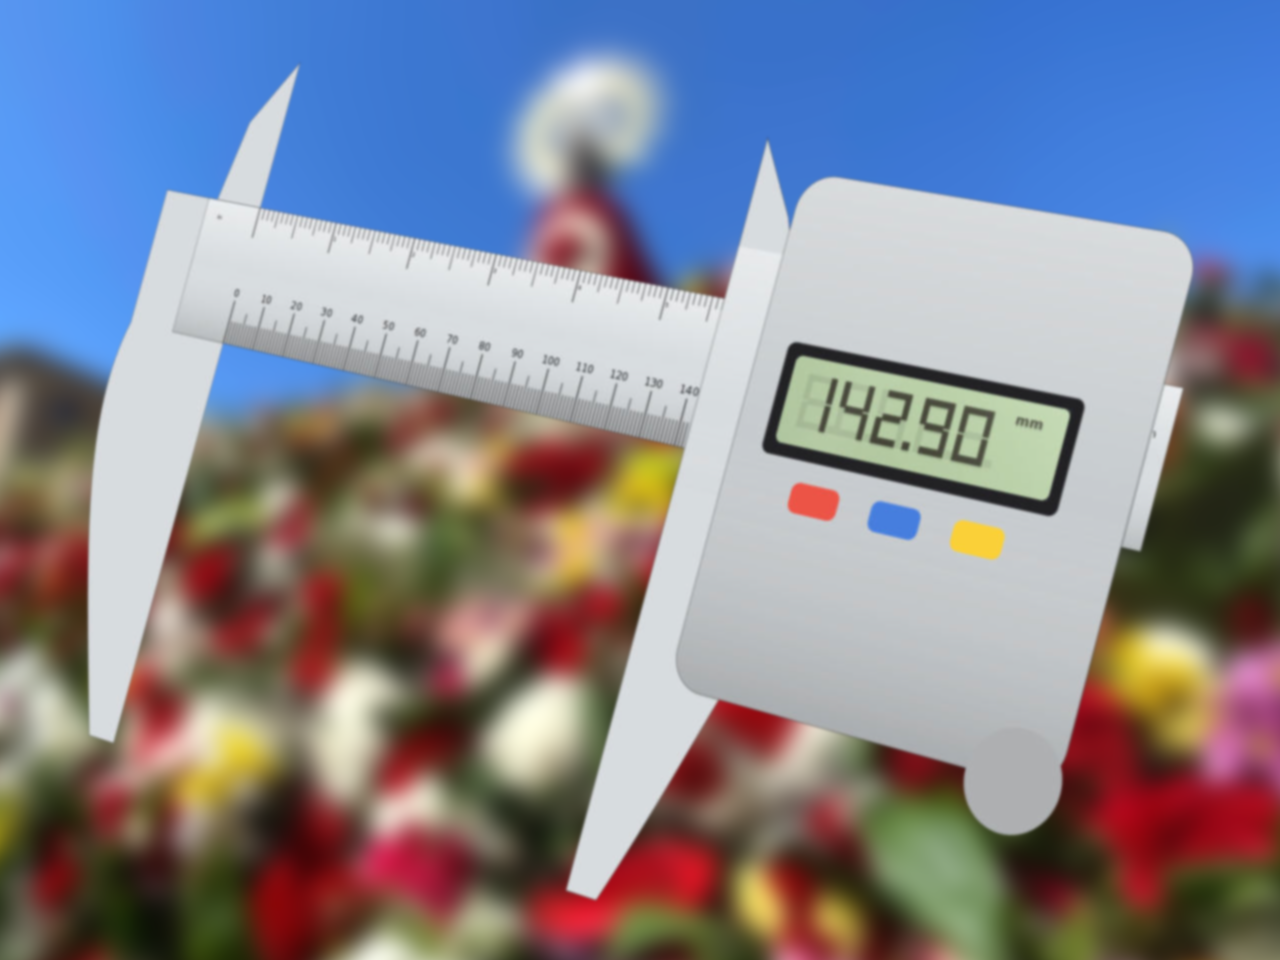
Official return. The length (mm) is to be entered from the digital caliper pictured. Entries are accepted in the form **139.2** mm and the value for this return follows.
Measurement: **142.90** mm
